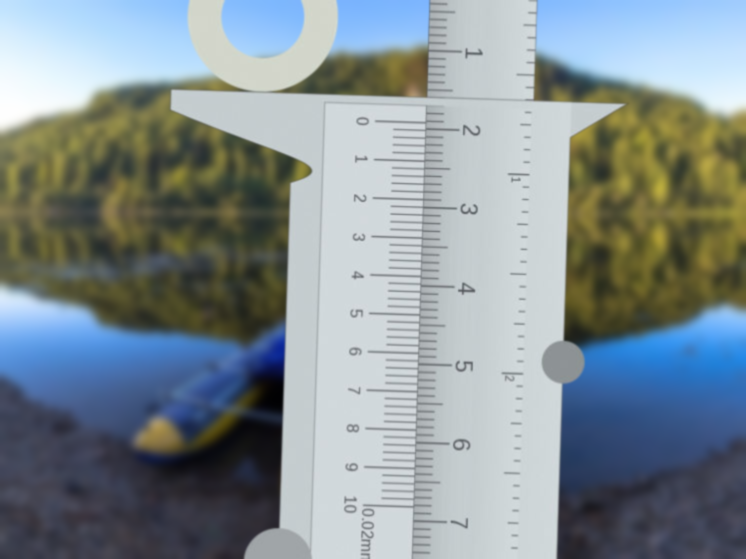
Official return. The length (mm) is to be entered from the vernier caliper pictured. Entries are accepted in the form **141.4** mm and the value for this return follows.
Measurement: **19.2** mm
